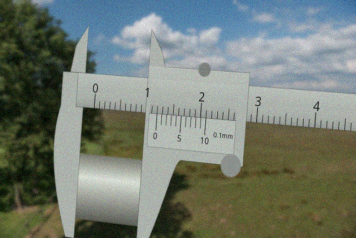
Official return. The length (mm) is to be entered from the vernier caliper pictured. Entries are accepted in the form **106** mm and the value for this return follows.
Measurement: **12.0** mm
